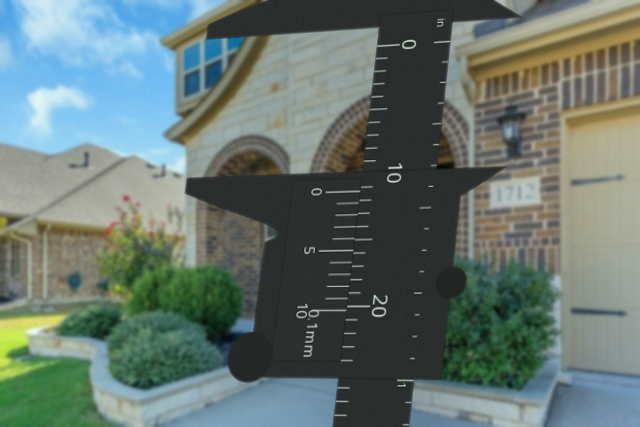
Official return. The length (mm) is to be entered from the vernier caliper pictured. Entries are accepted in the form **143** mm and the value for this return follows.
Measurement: **11.3** mm
